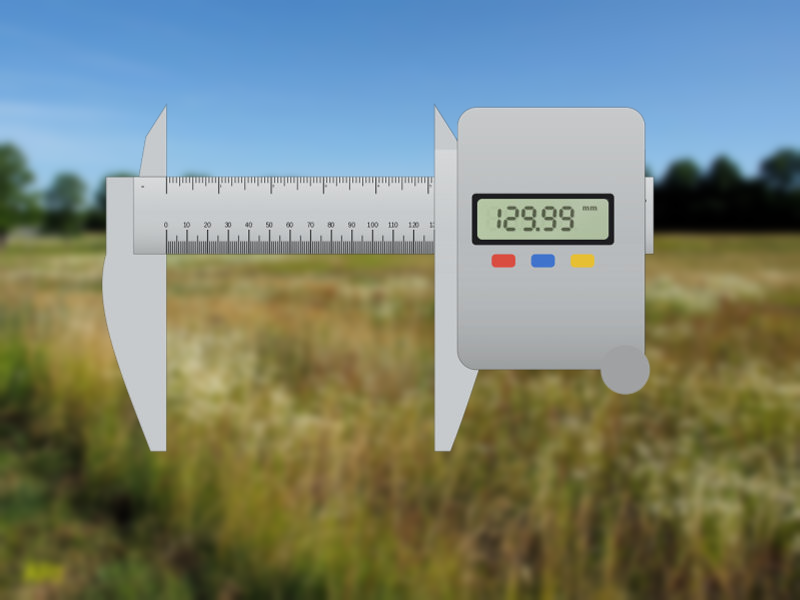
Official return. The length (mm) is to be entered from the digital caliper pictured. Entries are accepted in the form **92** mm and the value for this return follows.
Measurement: **129.99** mm
